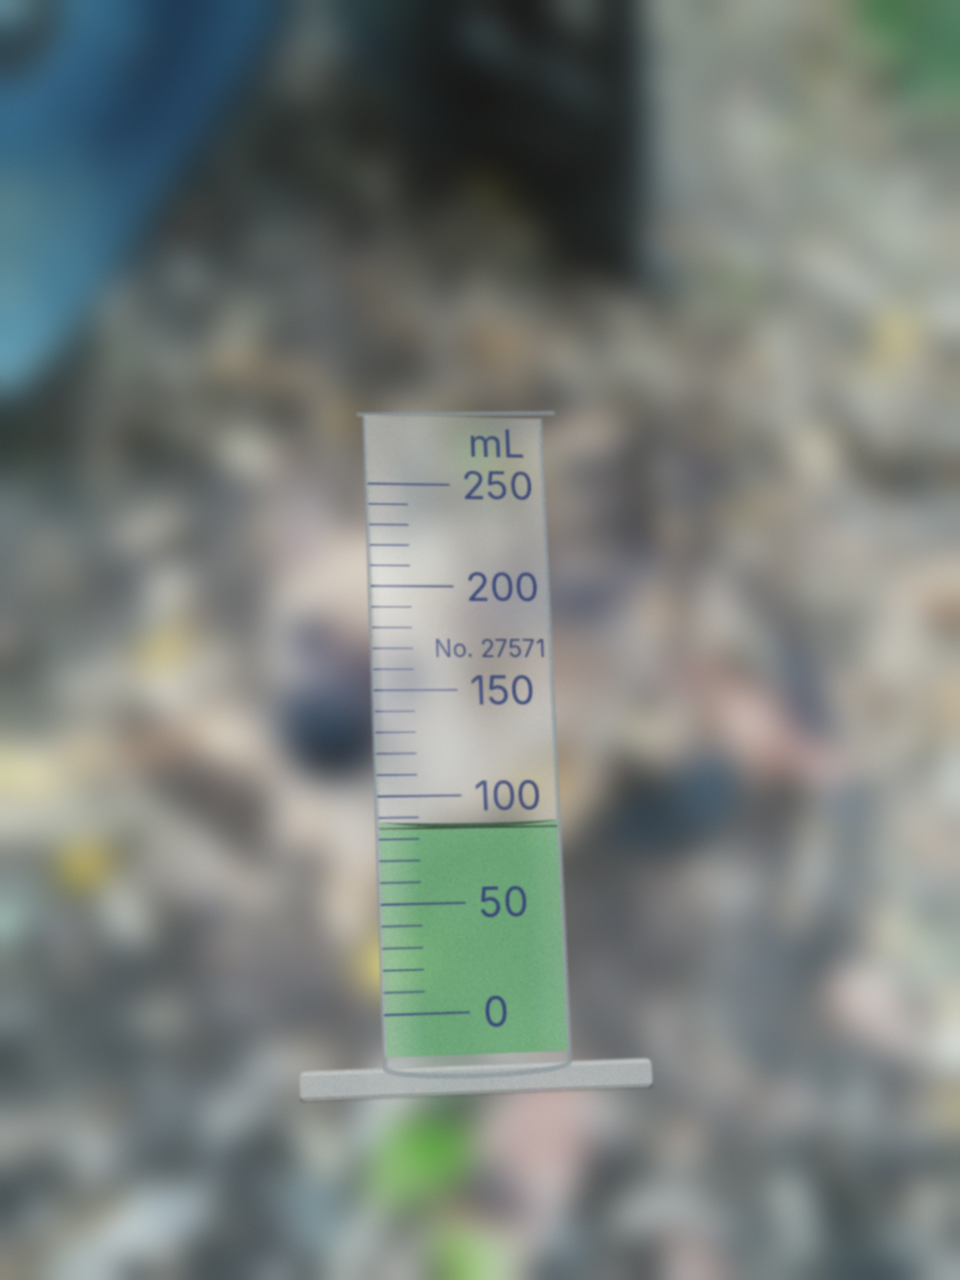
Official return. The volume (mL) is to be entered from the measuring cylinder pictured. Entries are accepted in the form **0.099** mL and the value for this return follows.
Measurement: **85** mL
